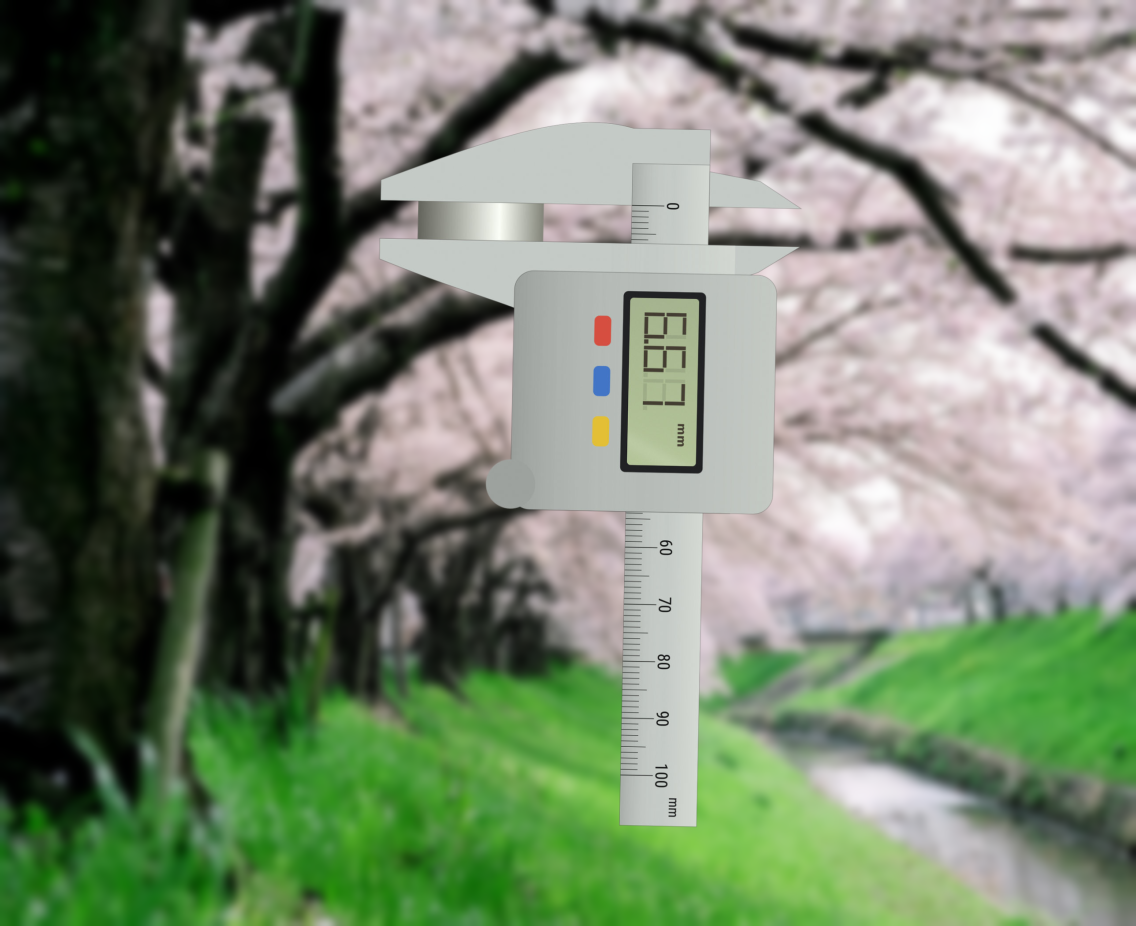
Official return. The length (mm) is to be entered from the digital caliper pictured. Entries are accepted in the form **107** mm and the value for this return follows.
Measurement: **6.67** mm
